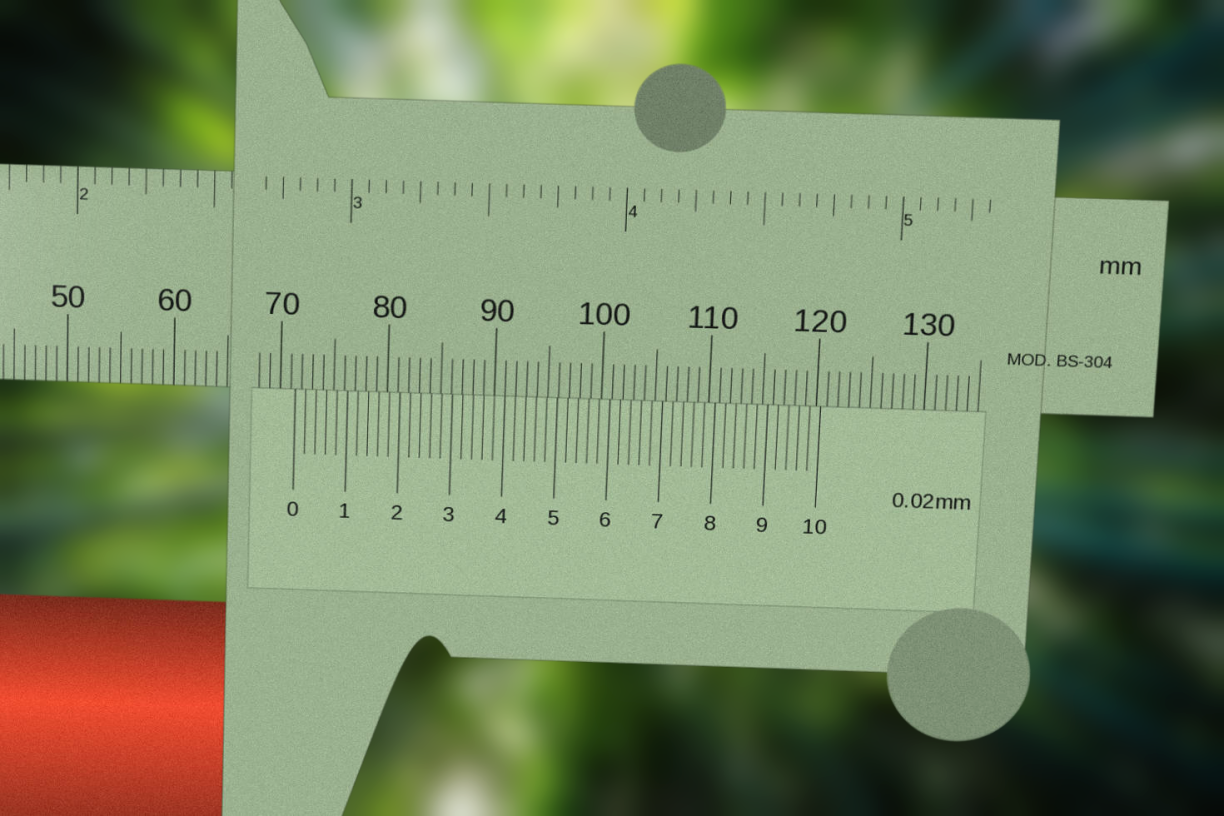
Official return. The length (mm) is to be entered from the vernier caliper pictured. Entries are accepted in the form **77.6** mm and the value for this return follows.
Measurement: **71.4** mm
